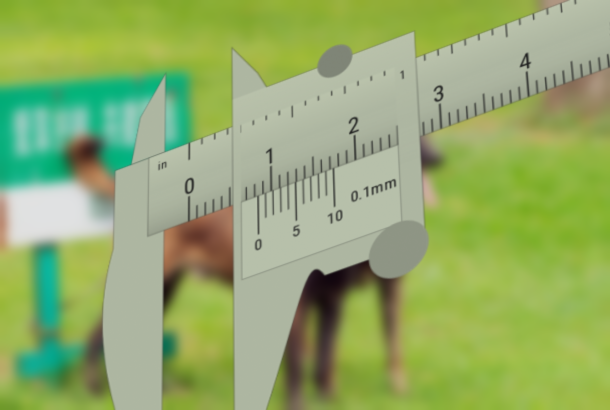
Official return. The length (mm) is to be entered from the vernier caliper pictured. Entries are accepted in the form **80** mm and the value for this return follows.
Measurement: **8.4** mm
